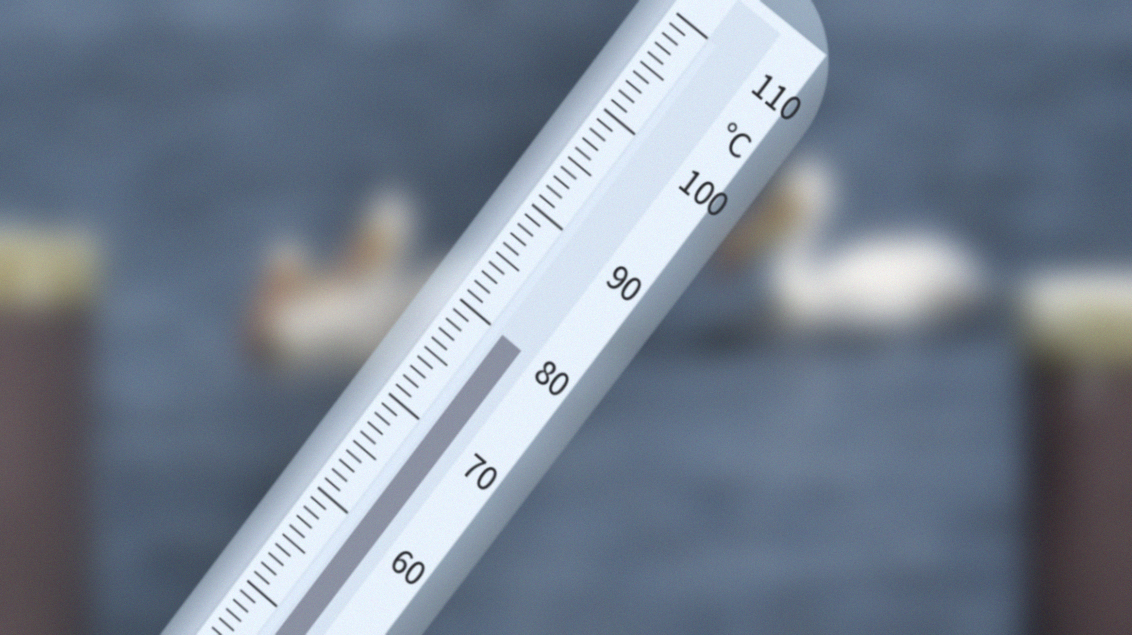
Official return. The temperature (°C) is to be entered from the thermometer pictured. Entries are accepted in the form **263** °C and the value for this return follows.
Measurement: **80** °C
